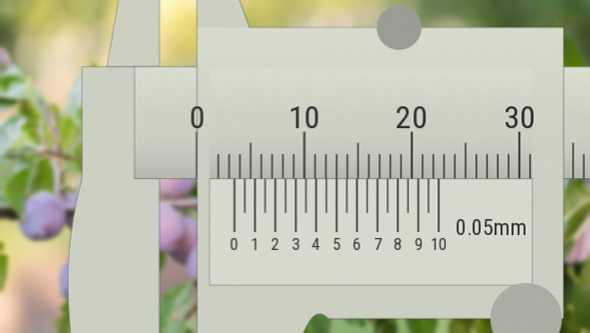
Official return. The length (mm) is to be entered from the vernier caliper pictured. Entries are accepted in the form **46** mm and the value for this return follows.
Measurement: **3.5** mm
